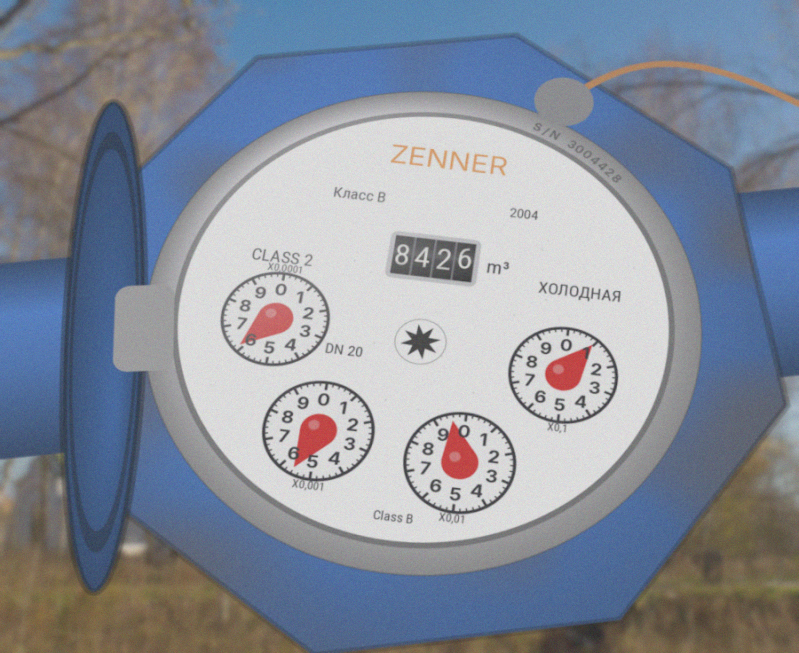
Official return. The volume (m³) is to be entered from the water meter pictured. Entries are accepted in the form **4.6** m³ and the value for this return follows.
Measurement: **8426.0956** m³
